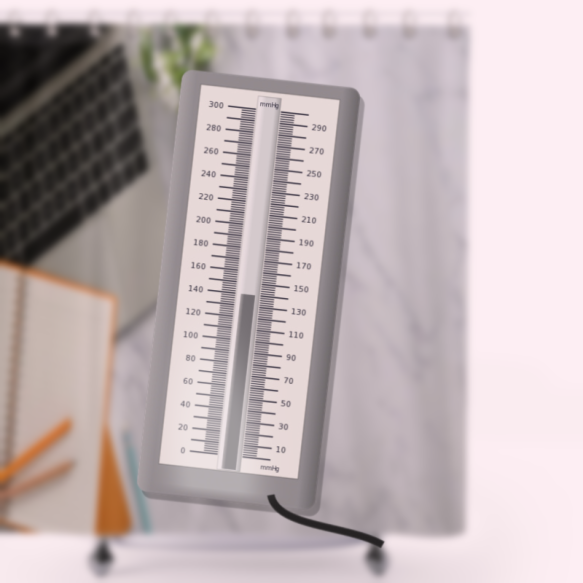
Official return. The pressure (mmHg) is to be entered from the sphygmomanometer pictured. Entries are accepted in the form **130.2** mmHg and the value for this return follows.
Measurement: **140** mmHg
